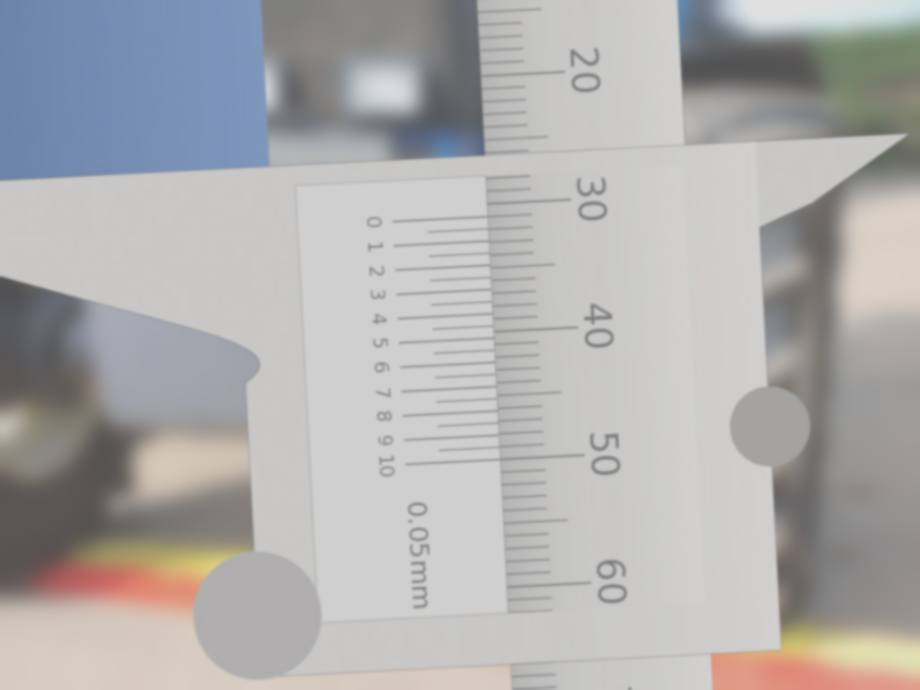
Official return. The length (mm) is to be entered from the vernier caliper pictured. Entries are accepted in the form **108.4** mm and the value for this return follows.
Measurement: **31.0** mm
